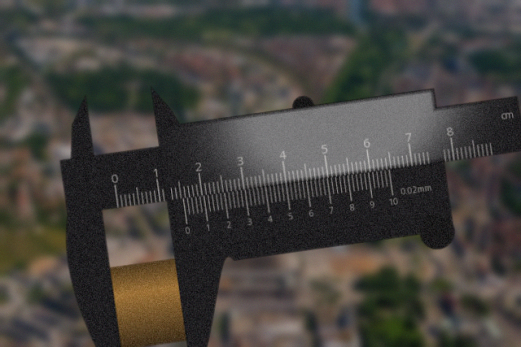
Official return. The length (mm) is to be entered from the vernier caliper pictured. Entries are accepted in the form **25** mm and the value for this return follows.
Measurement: **15.5** mm
